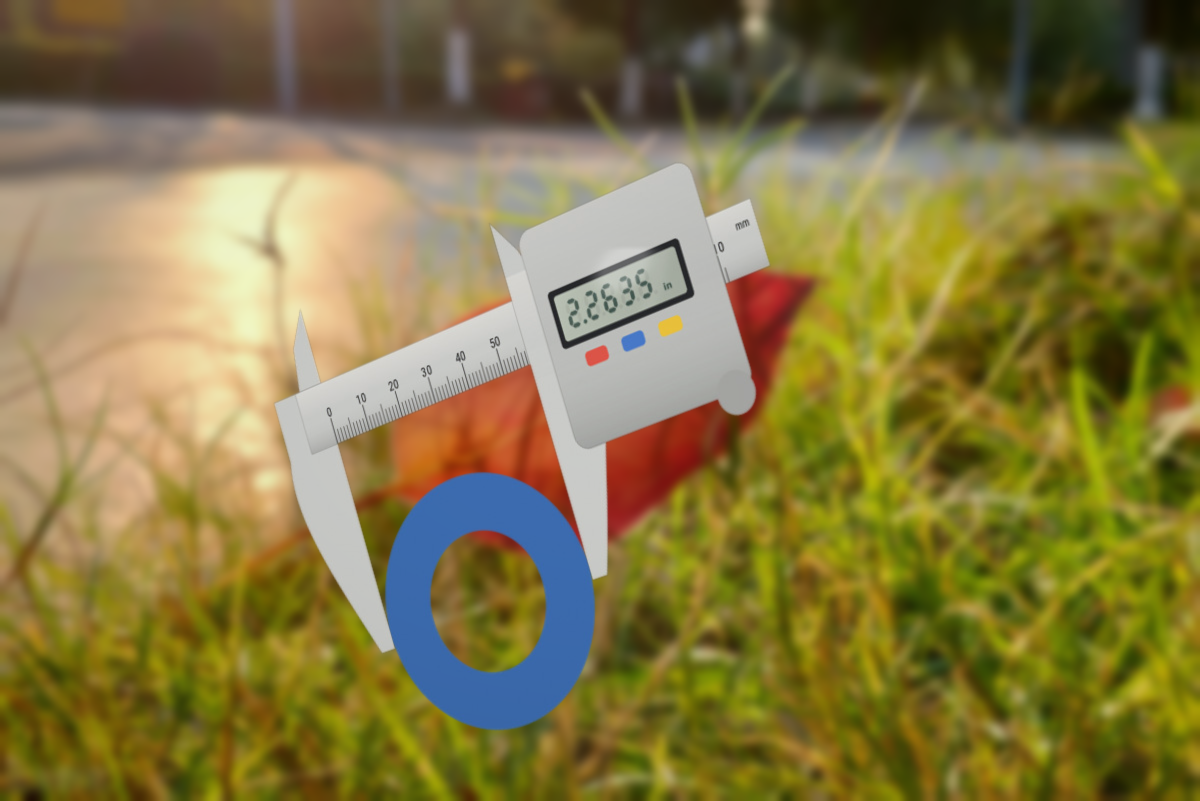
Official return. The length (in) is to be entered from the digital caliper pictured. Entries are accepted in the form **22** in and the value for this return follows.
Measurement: **2.2635** in
